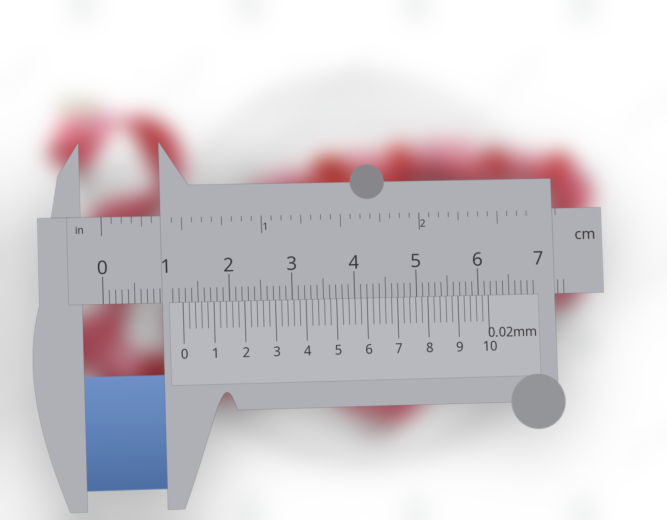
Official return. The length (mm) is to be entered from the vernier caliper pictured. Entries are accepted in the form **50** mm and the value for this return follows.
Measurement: **12.6** mm
